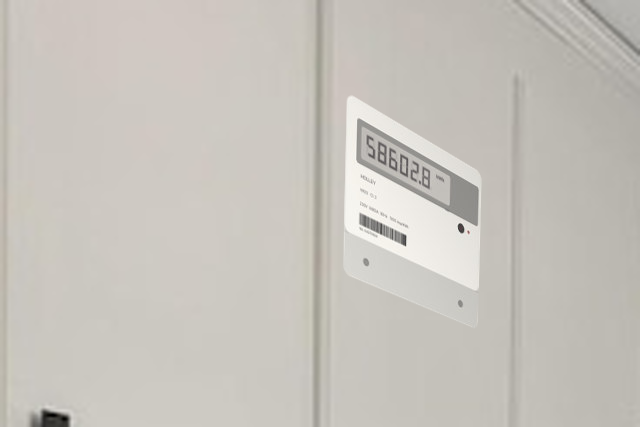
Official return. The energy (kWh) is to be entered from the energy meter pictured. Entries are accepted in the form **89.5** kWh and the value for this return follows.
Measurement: **58602.8** kWh
